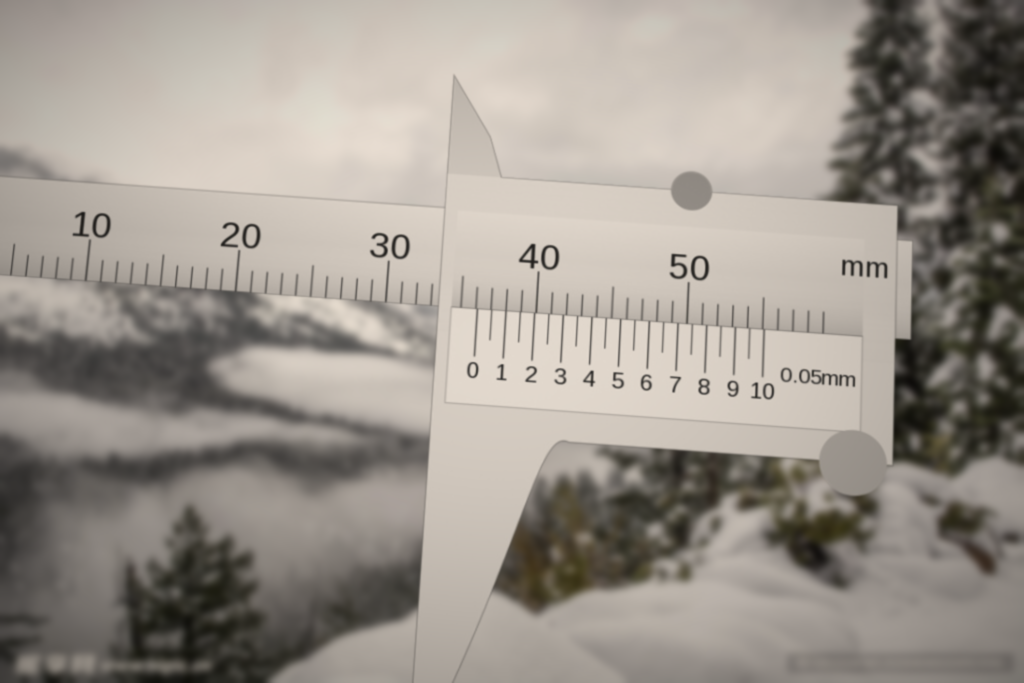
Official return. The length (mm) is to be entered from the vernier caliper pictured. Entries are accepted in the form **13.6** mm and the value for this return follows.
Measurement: **36.1** mm
